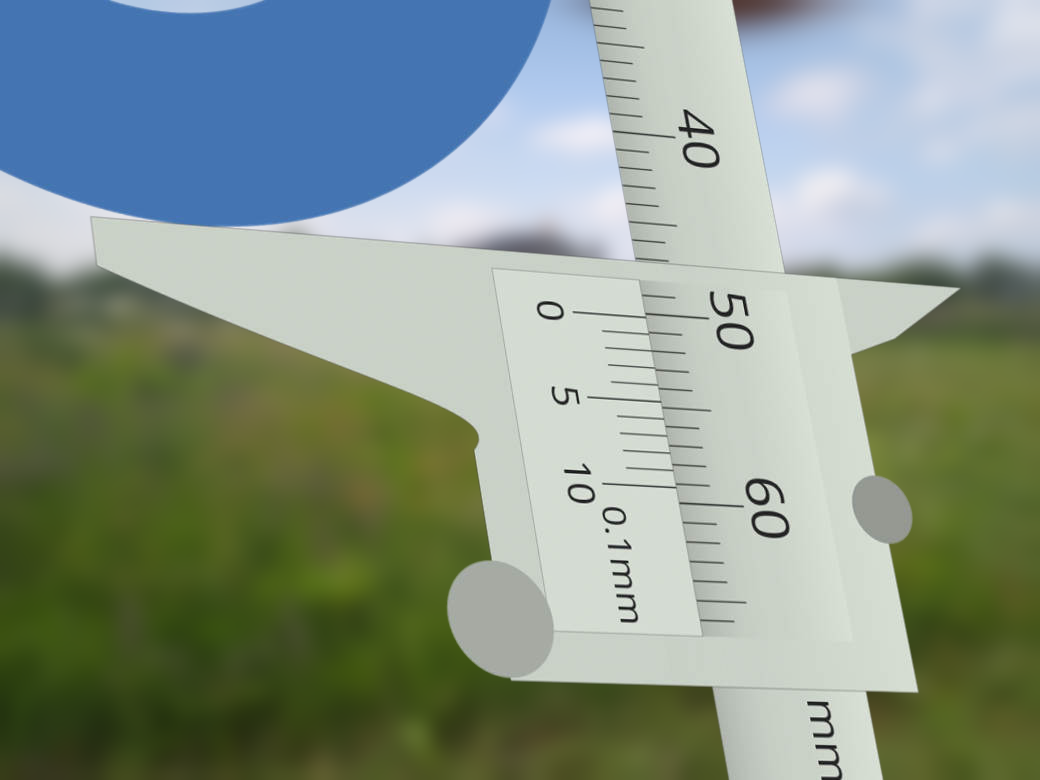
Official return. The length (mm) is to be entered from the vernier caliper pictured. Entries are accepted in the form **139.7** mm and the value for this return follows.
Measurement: **50.2** mm
